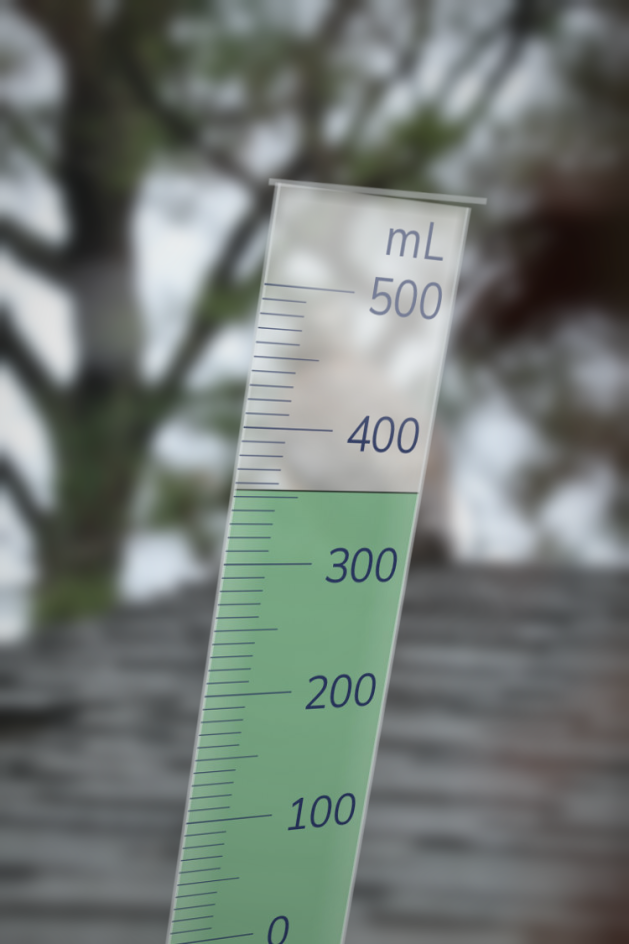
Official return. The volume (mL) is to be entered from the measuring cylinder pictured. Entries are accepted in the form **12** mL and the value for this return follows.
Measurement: **355** mL
